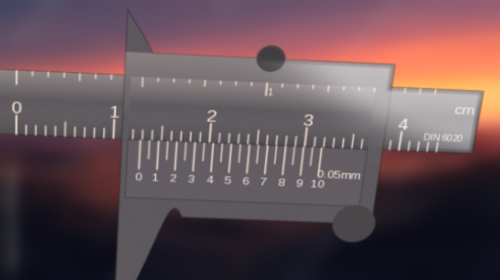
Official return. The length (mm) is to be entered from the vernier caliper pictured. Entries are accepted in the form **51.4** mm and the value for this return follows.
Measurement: **12.8** mm
